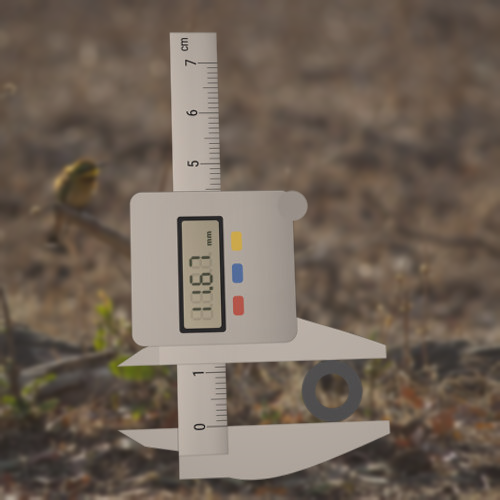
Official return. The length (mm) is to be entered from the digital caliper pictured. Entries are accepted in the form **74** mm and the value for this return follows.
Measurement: **11.67** mm
